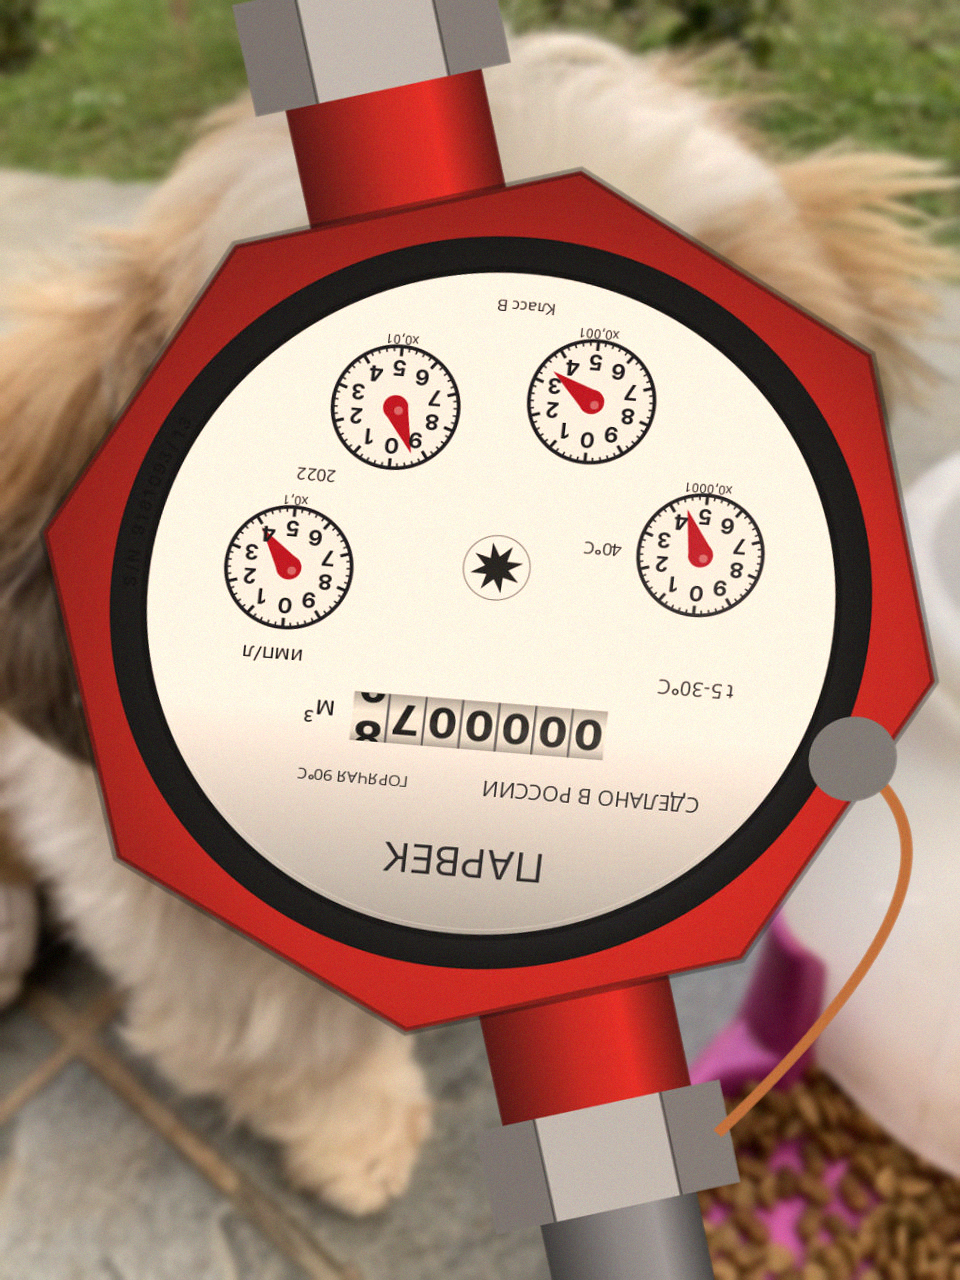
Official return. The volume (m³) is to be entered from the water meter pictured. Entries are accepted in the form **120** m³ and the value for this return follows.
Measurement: **78.3934** m³
